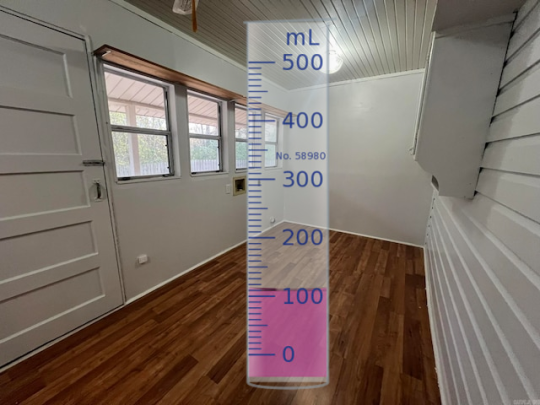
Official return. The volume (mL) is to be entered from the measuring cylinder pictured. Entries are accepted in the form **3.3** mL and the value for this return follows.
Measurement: **110** mL
